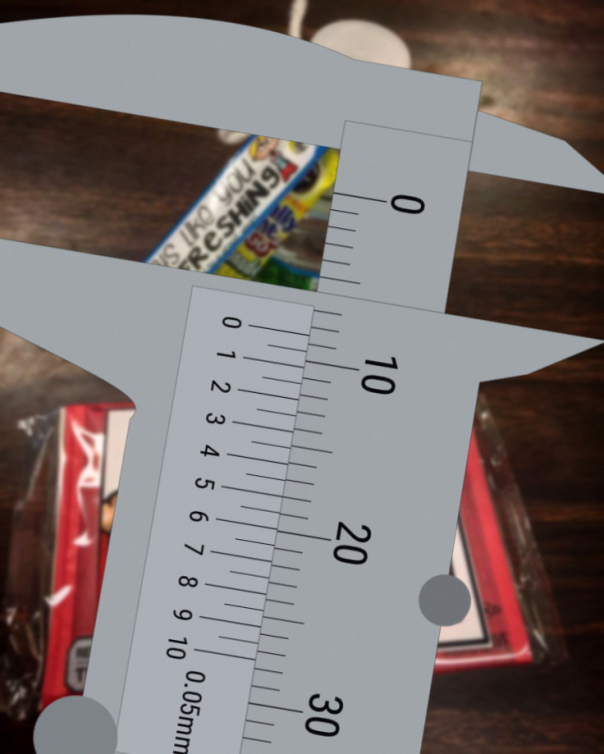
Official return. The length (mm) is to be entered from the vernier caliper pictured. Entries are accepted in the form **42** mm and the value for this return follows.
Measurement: **8.5** mm
